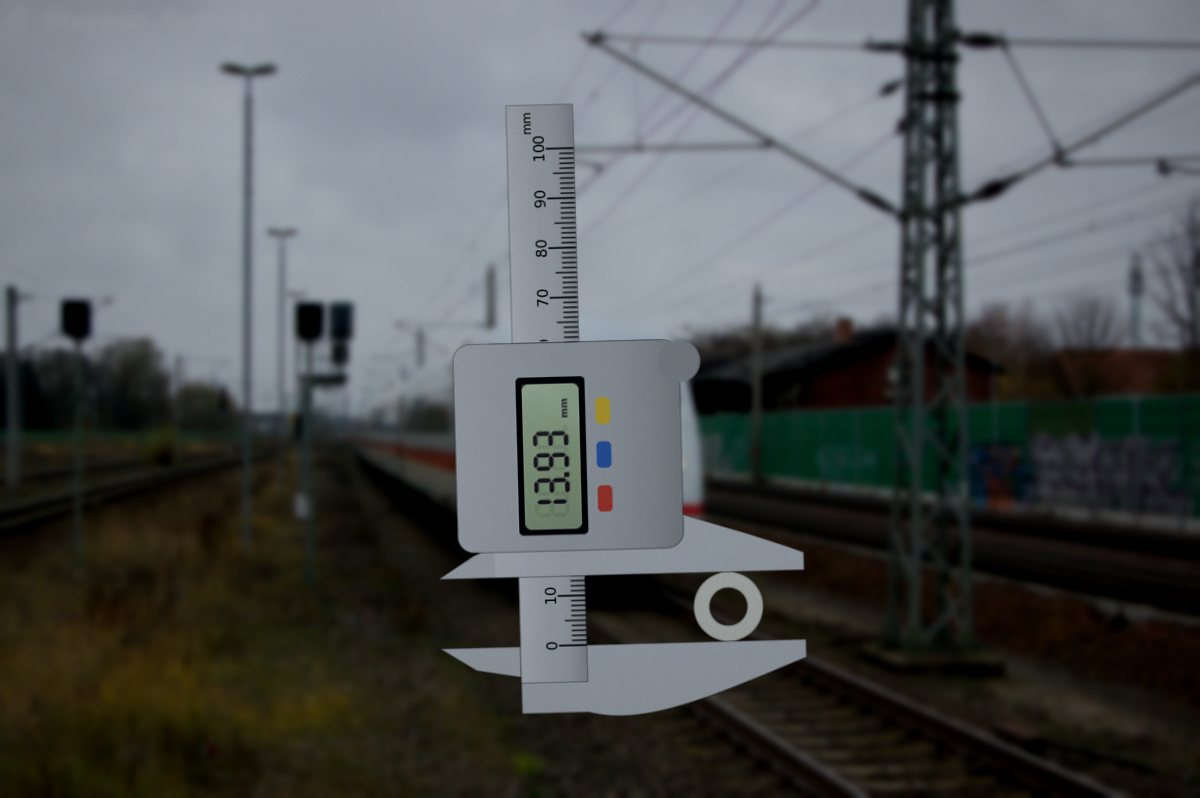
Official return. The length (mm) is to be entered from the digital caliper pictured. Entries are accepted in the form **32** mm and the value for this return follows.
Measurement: **13.93** mm
